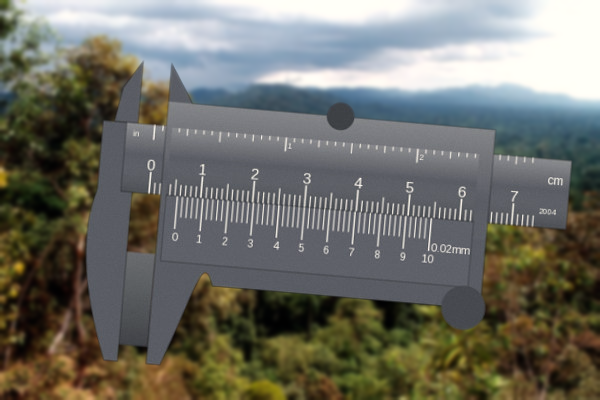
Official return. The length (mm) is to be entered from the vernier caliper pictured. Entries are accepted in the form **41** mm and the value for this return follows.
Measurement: **5.5** mm
